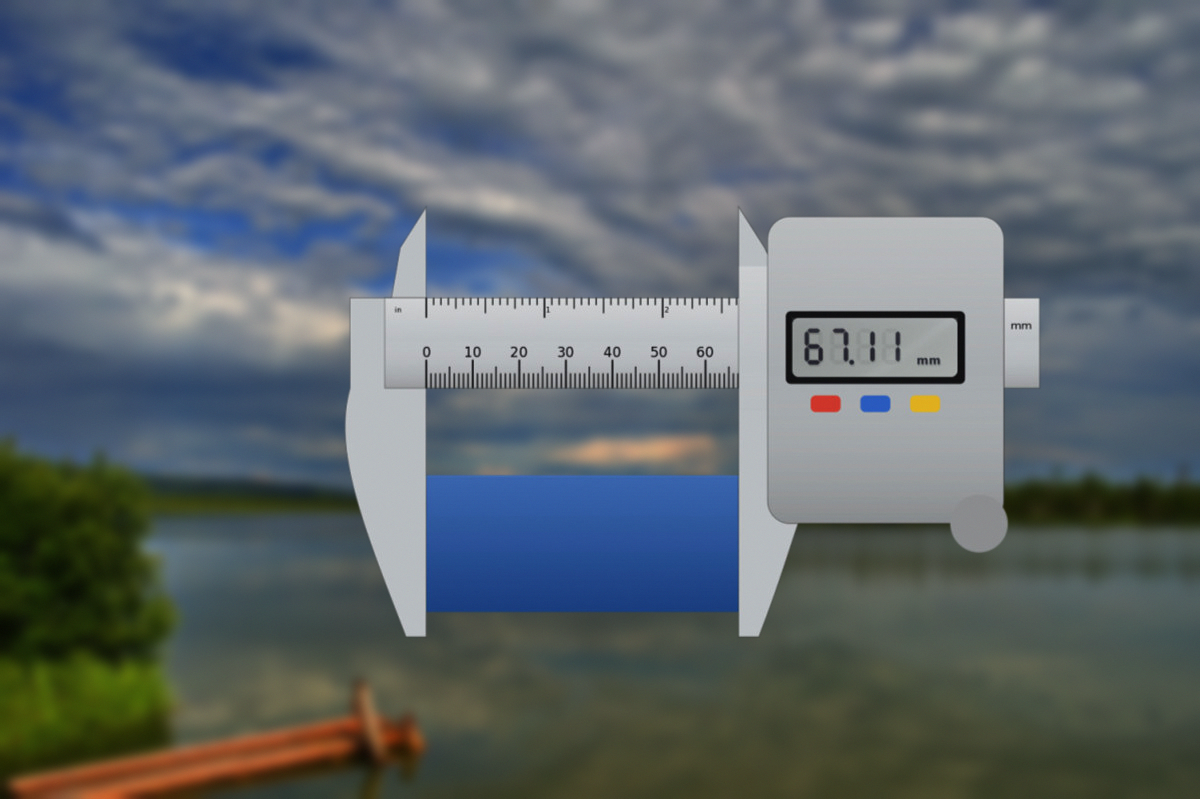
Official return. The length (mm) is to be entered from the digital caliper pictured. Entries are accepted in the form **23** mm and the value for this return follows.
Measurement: **67.11** mm
